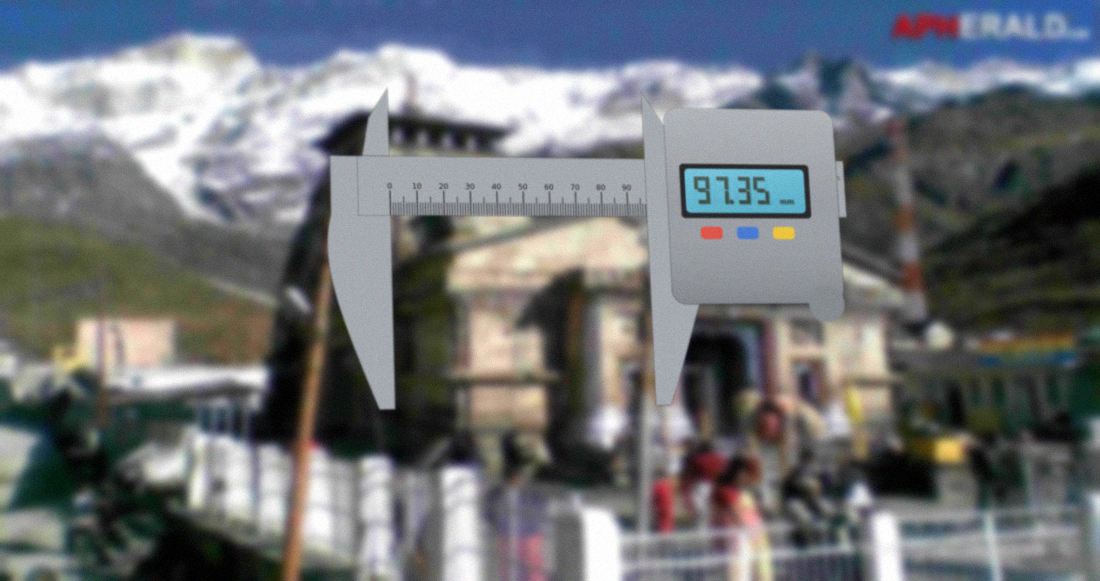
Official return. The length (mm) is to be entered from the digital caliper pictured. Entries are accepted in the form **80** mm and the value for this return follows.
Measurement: **97.35** mm
